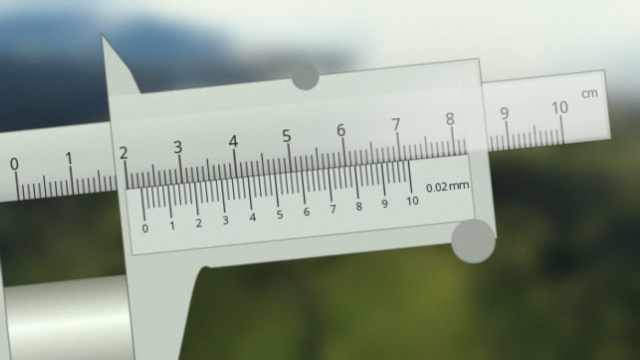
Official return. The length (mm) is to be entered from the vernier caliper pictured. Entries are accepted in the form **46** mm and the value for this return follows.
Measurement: **22.5** mm
